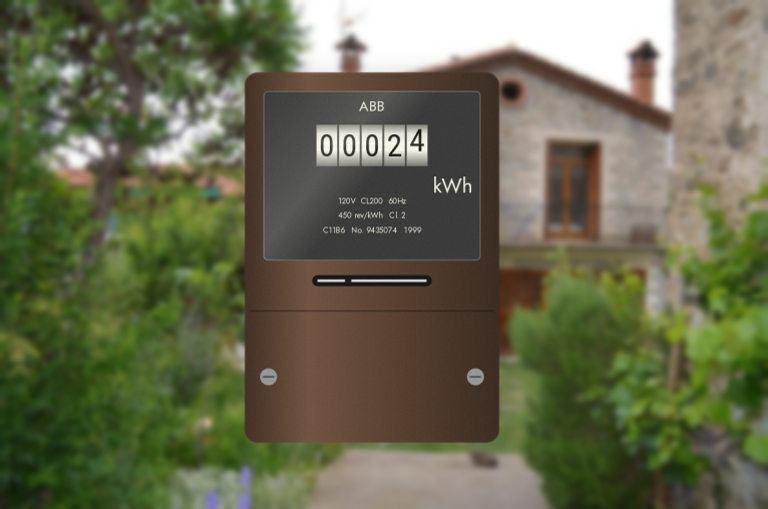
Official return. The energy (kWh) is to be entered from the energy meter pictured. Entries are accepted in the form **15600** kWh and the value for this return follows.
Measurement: **24** kWh
